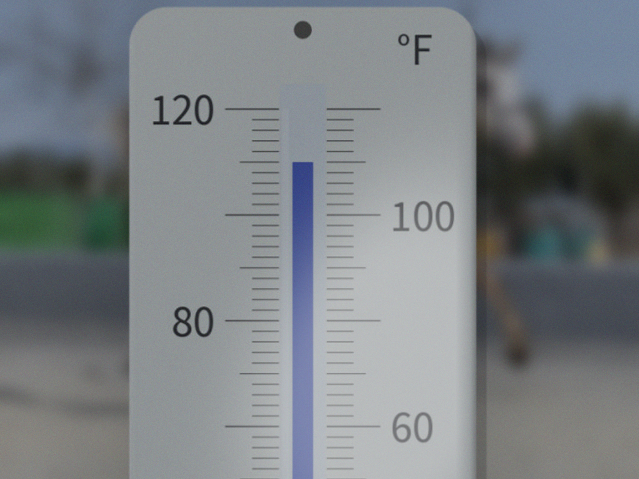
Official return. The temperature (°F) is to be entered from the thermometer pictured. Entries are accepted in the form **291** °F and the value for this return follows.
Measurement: **110** °F
